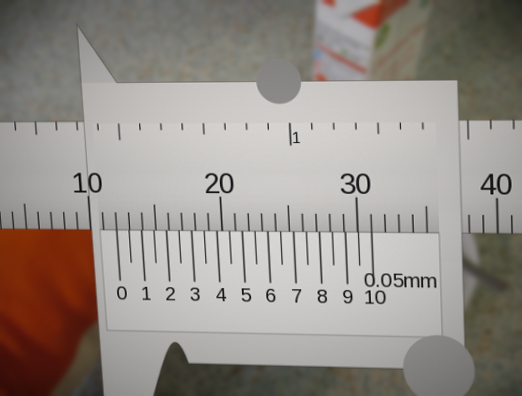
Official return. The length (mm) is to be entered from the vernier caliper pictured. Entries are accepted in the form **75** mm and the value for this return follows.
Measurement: **12.0** mm
